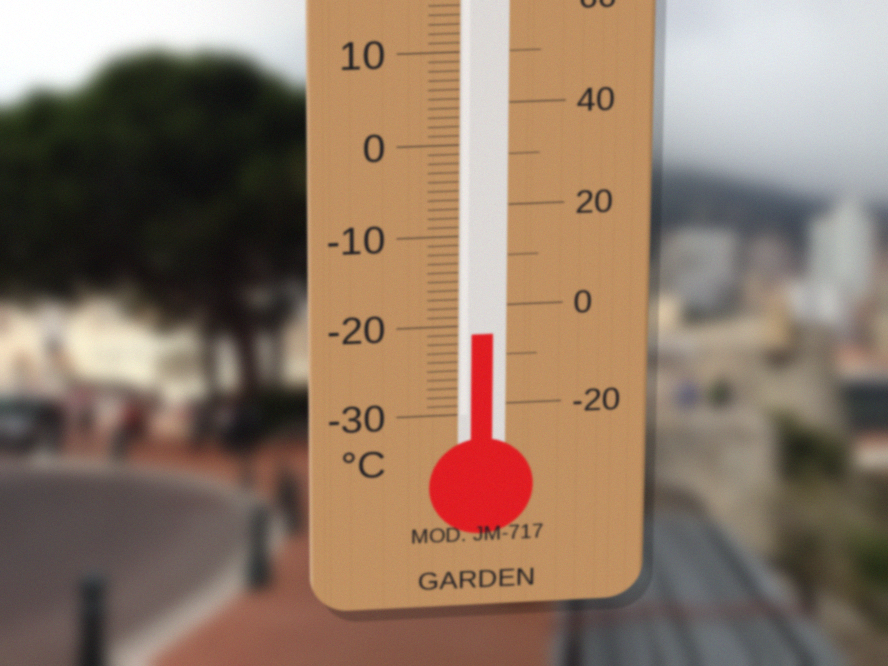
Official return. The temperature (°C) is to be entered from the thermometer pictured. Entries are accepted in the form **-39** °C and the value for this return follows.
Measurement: **-21** °C
